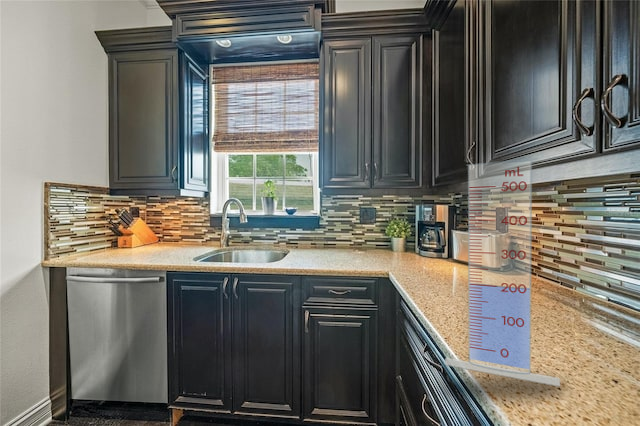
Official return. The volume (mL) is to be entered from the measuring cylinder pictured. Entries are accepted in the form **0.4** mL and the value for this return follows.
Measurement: **200** mL
